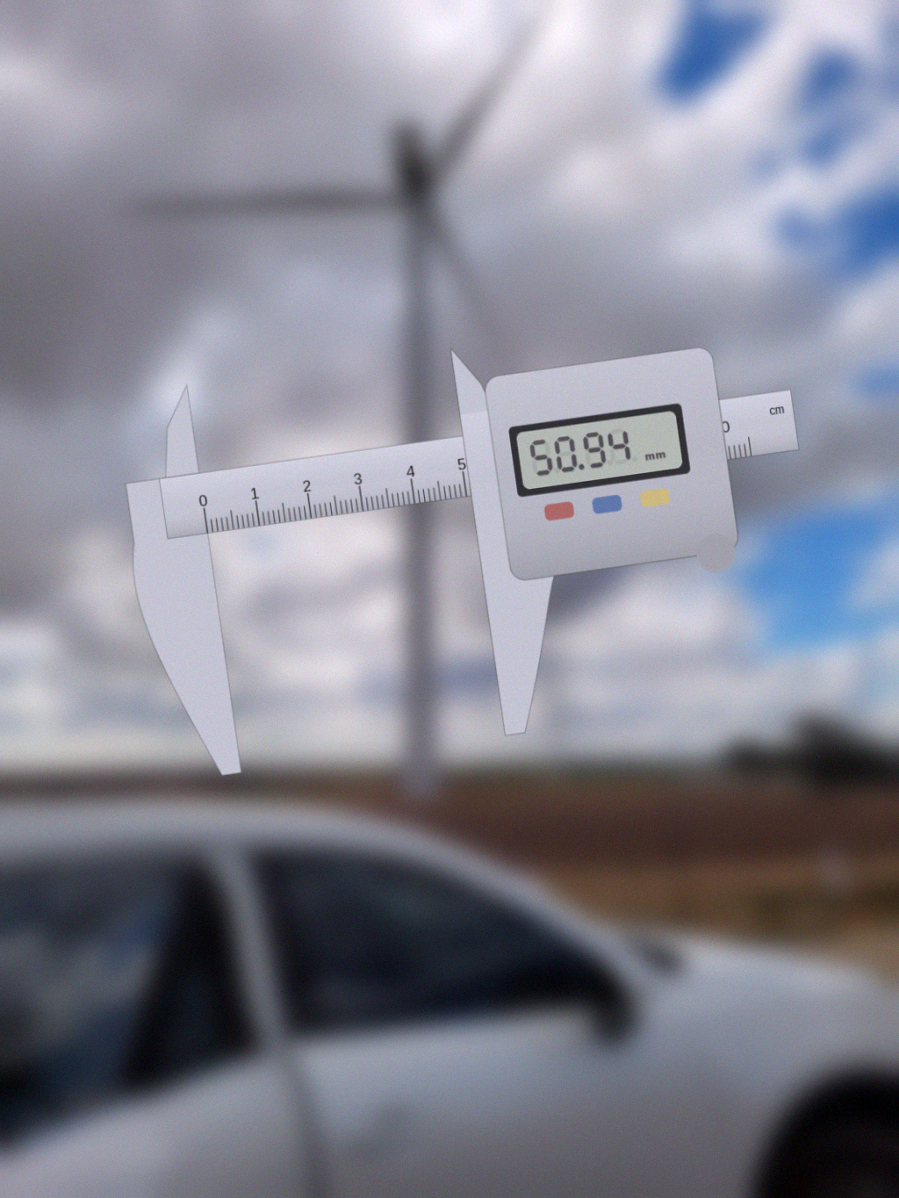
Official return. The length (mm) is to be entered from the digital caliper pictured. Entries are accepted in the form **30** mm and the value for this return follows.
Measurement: **50.94** mm
